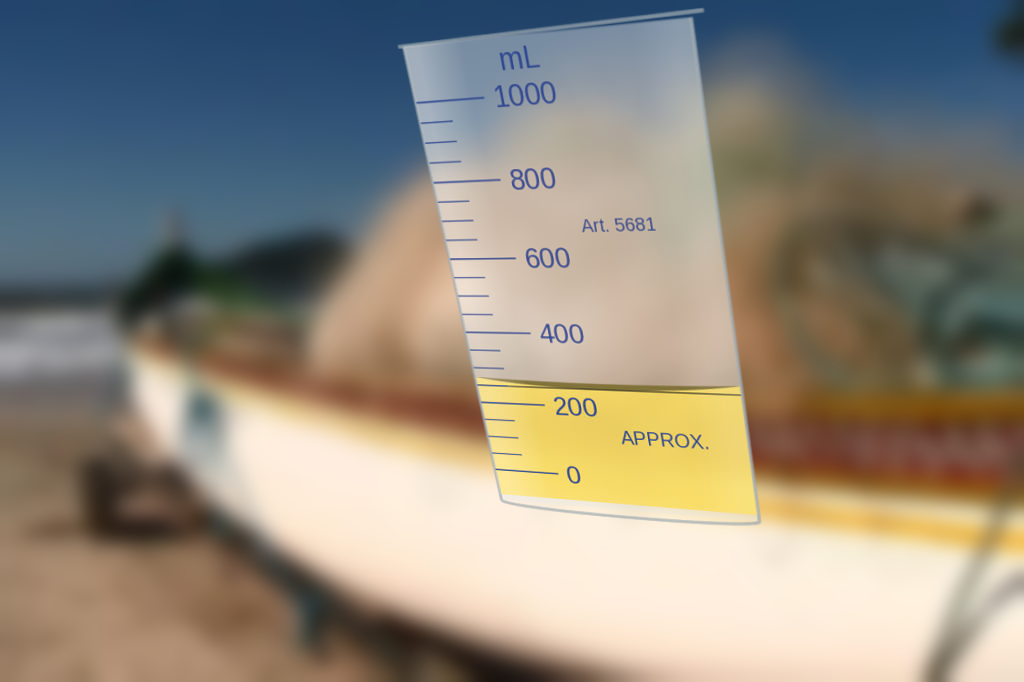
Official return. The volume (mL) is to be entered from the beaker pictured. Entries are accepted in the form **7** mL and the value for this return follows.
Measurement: **250** mL
